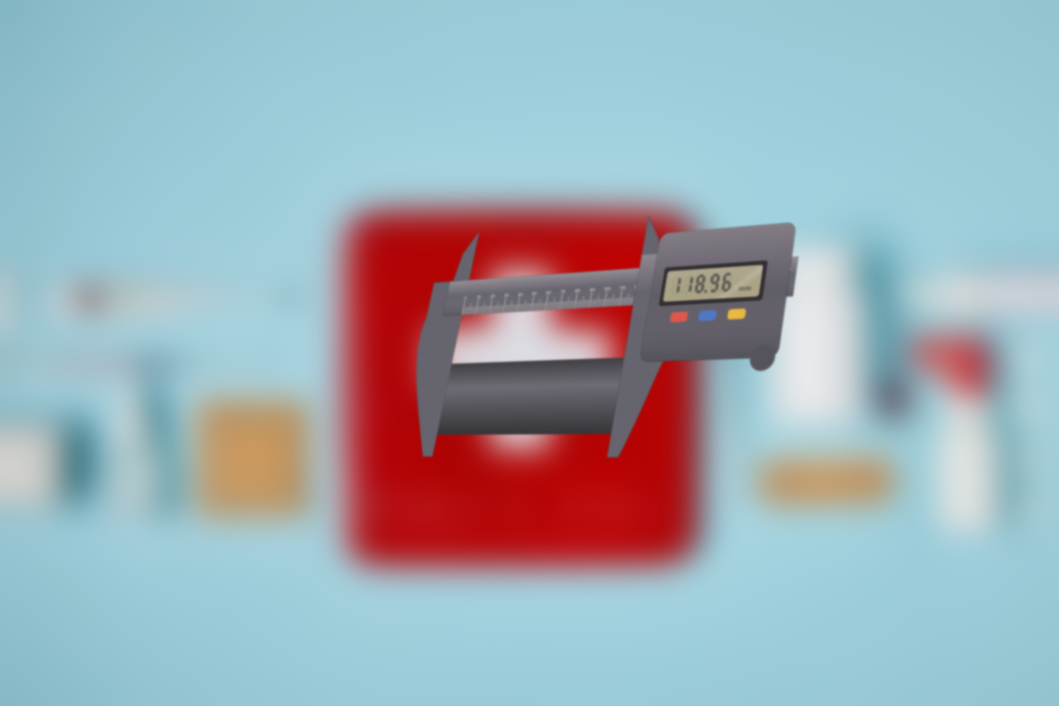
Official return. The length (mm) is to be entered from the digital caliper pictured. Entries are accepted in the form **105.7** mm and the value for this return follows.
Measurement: **118.96** mm
